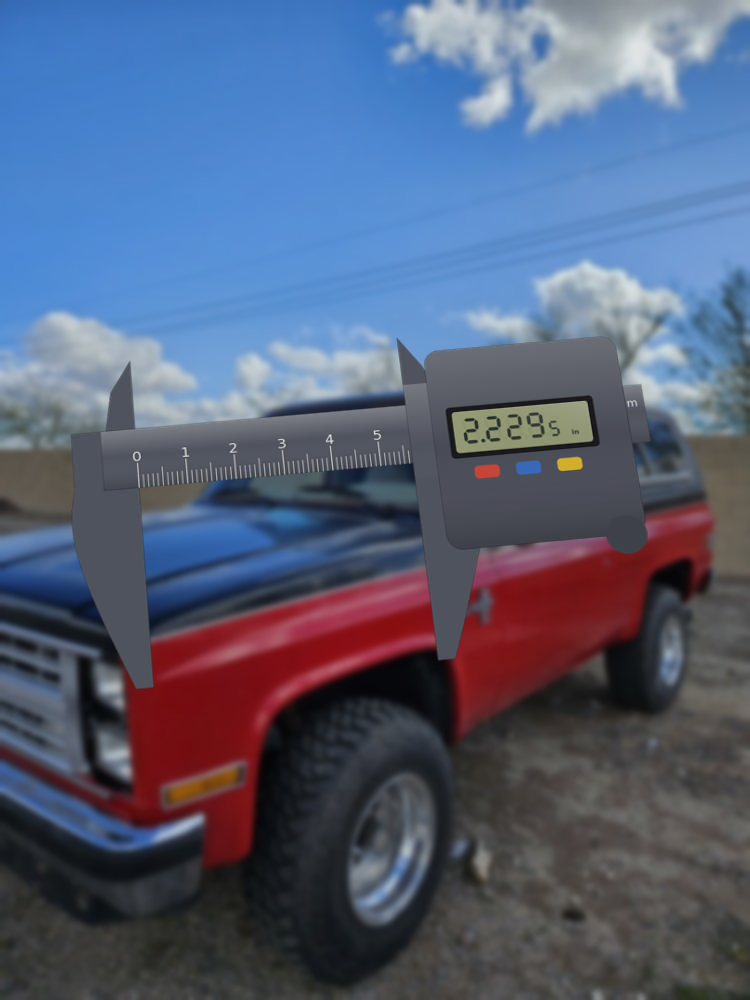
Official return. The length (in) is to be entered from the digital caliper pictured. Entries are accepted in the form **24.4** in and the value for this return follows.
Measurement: **2.2295** in
